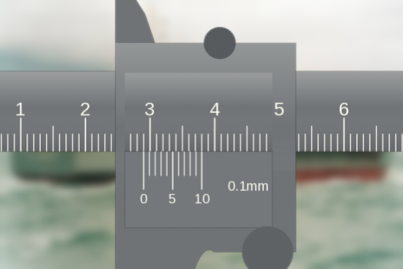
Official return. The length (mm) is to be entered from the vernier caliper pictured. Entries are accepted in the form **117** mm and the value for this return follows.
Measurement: **29.0** mm
